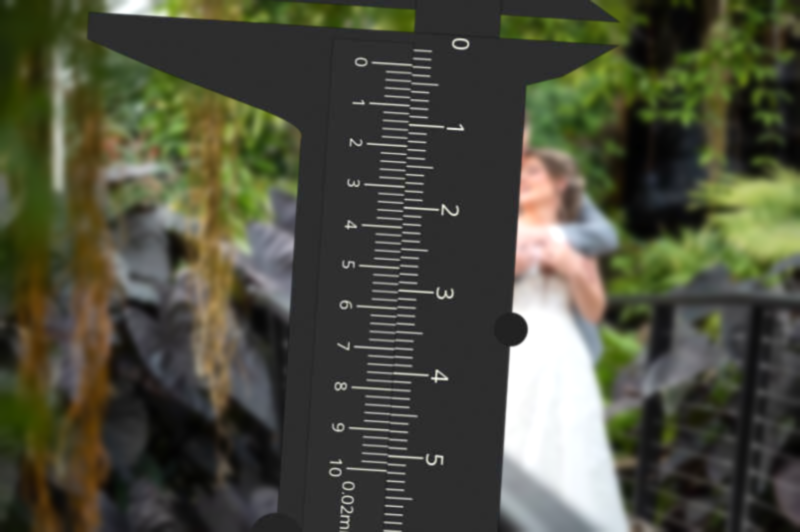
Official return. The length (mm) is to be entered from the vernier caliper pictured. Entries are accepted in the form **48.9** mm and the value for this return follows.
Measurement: **2.8** mm
